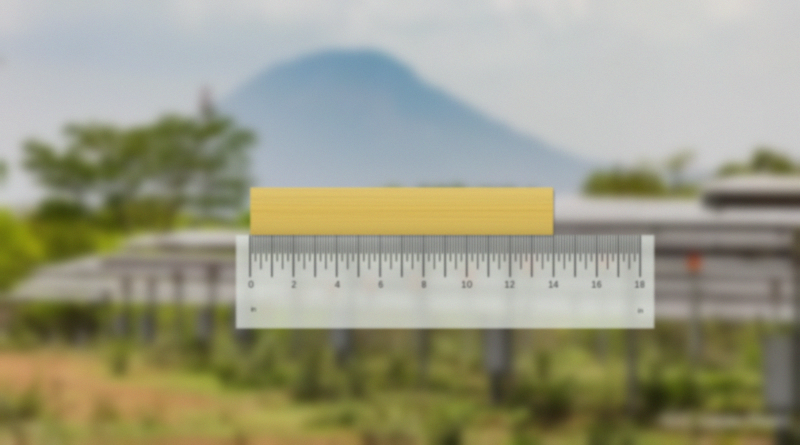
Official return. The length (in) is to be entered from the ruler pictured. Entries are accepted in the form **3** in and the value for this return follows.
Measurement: **14** in
